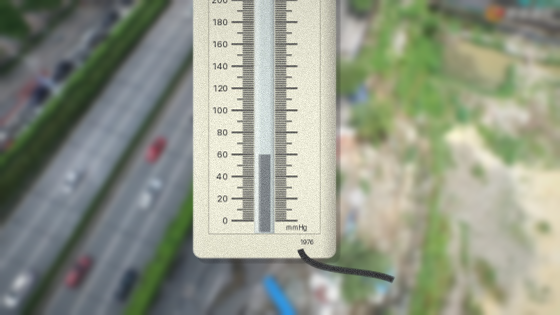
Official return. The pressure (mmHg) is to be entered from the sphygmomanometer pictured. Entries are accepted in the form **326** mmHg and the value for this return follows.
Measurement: **60** mmHg
